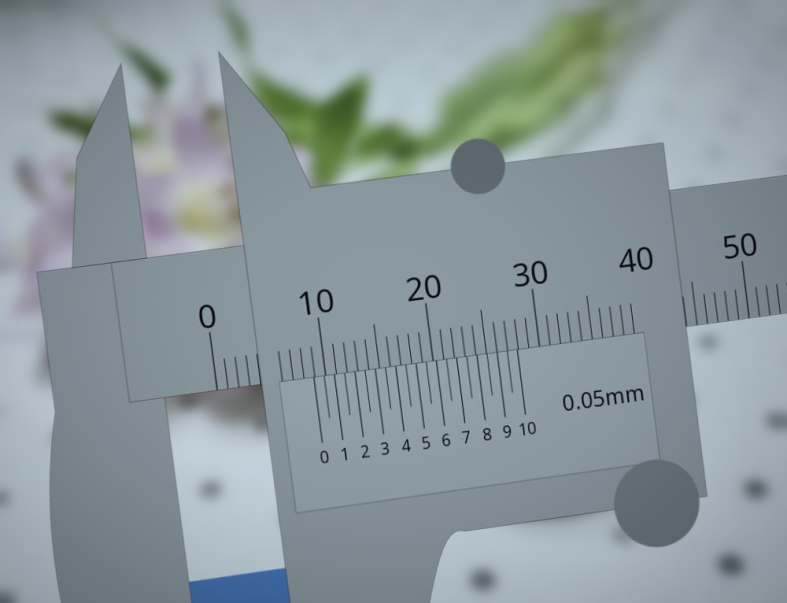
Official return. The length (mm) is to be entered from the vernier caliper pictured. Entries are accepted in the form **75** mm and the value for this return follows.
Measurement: **8.9** mm
